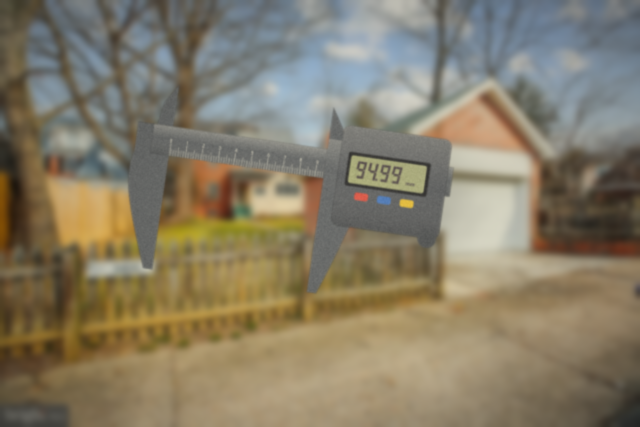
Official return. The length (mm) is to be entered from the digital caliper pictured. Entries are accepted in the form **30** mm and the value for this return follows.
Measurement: **94.99** mm
